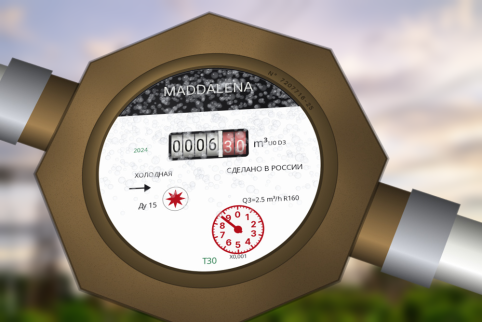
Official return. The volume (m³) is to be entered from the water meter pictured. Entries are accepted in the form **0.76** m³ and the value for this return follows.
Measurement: **6.298** m³
